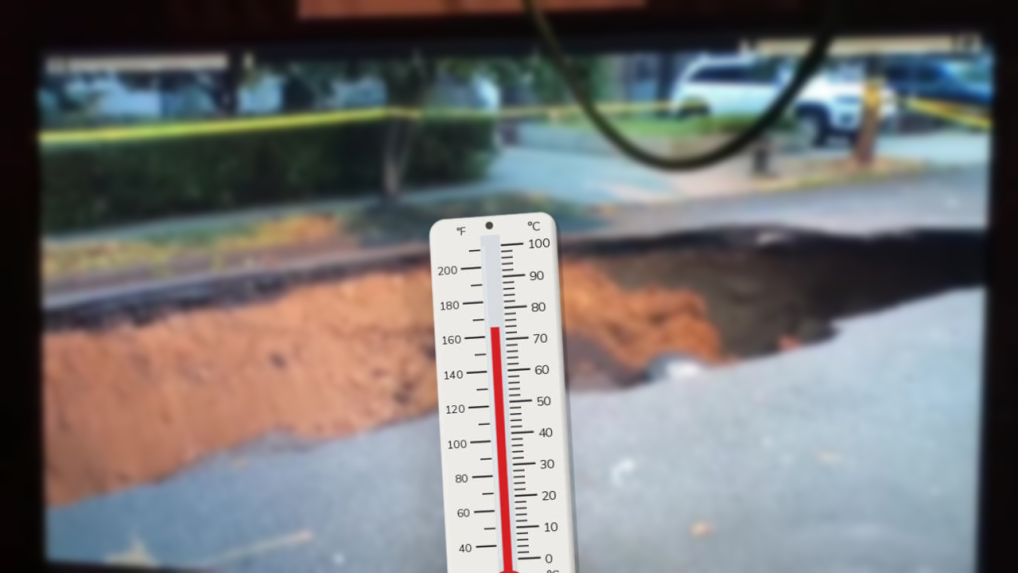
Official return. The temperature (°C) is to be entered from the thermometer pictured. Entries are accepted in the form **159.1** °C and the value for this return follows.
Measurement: **74** °C
